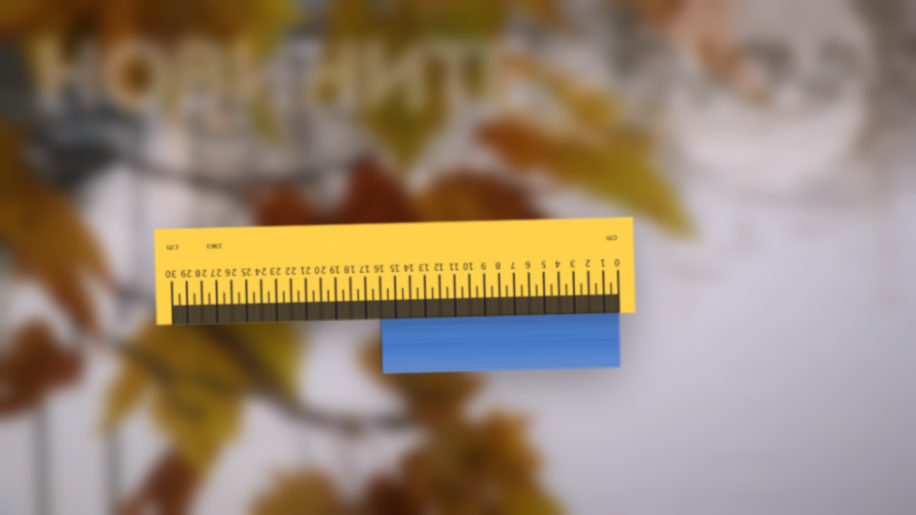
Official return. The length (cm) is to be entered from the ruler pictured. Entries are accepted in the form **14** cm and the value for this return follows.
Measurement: **16** cm
